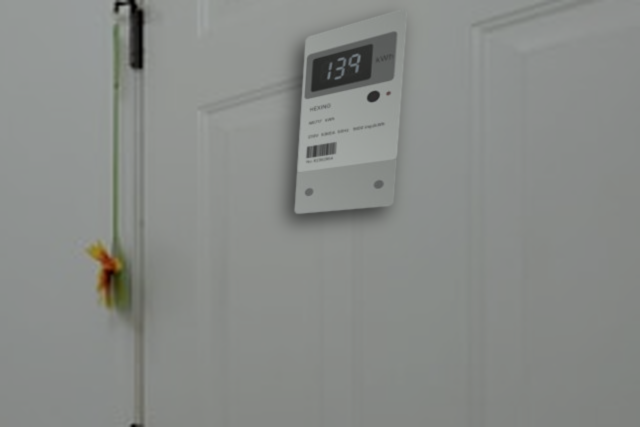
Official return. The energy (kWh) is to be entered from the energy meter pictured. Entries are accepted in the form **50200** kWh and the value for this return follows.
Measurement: **139** kWh
